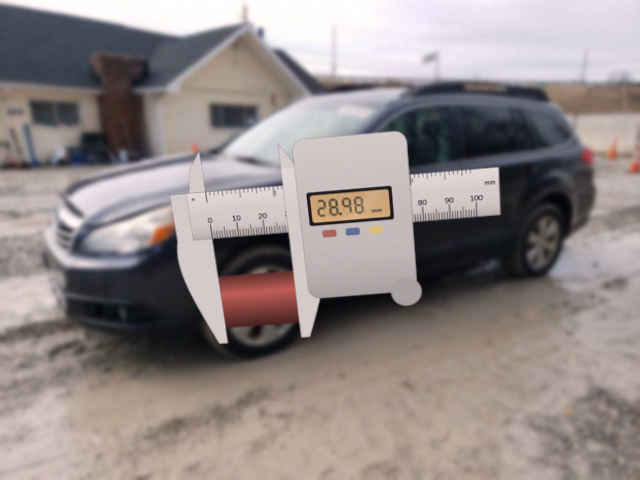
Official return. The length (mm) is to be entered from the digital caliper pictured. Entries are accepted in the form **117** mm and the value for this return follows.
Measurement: **28.98** mm
